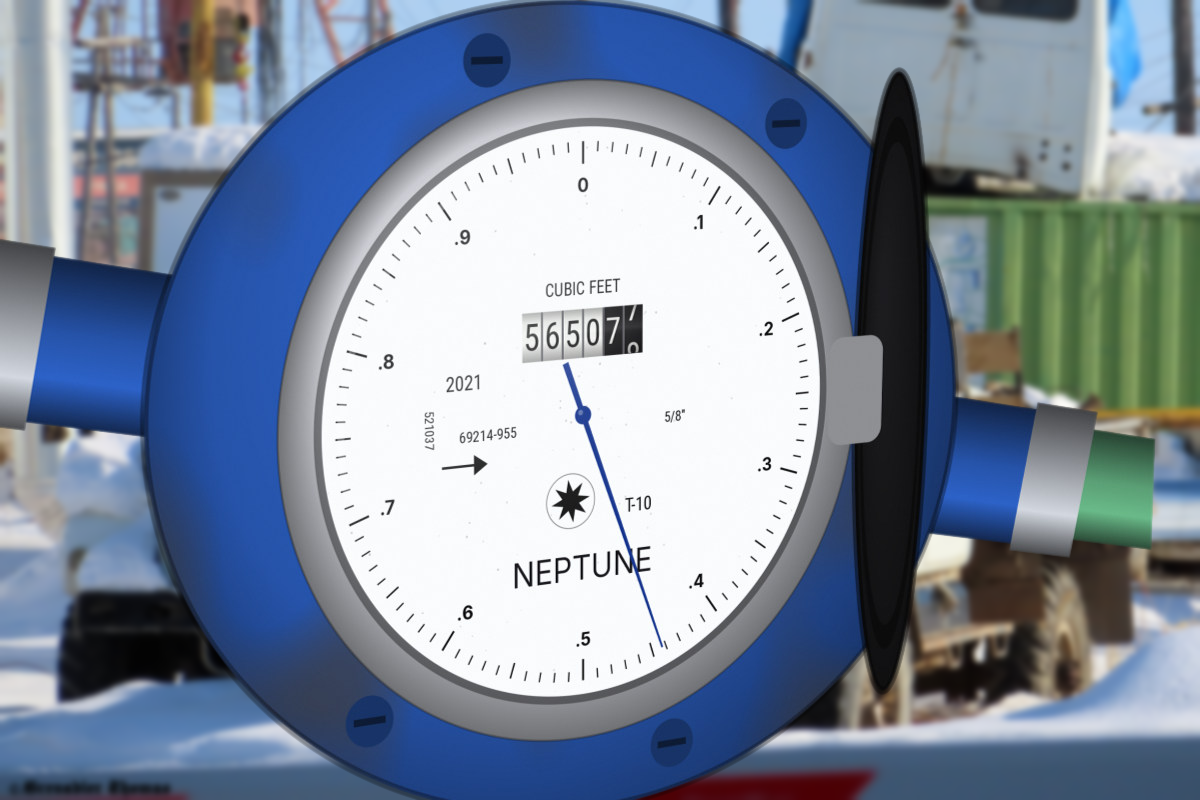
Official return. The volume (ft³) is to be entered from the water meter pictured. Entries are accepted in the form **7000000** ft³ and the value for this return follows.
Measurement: **565077.44** ft³
